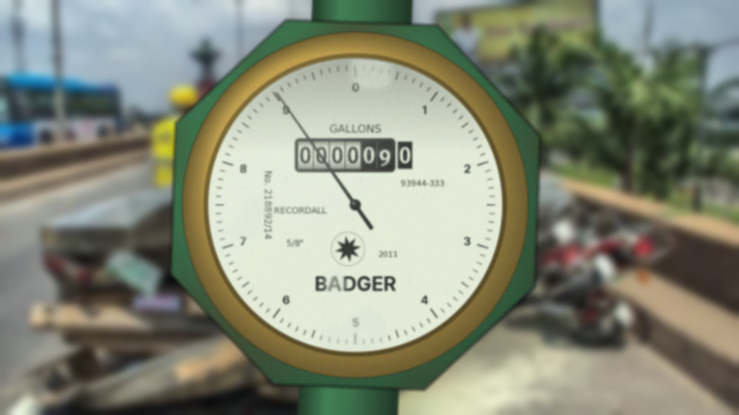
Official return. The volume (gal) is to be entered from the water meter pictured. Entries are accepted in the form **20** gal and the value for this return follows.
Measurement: **89.0** gal
